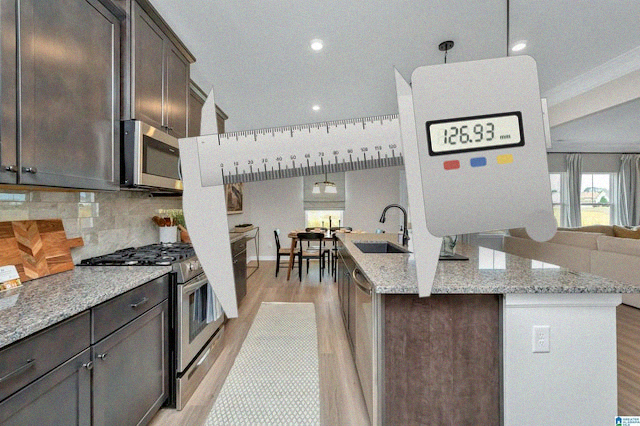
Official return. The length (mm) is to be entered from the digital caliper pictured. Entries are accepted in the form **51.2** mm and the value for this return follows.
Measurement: **126.93** mm
